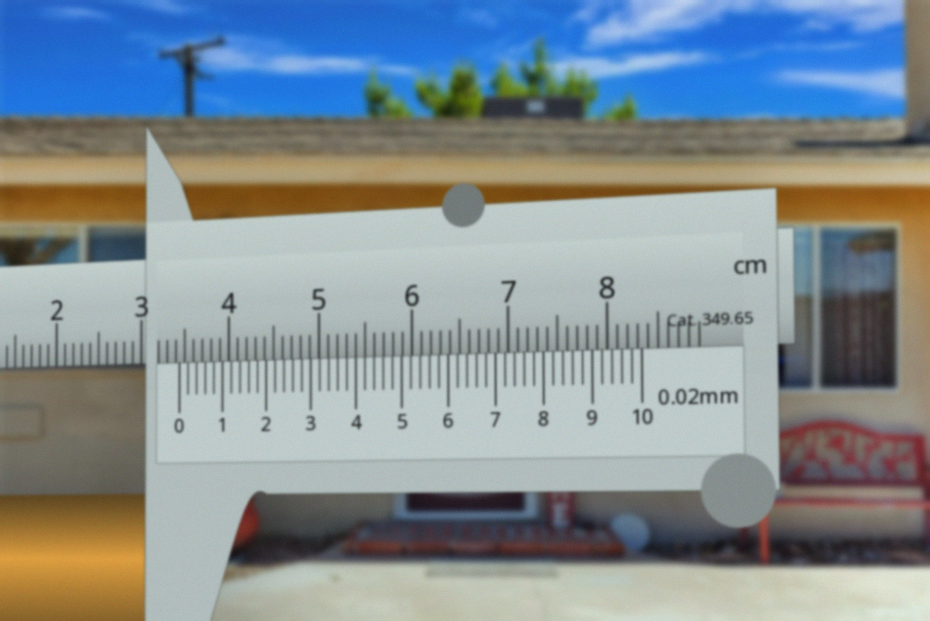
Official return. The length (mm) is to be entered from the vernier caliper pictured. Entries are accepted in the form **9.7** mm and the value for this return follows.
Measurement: **34.4** mm
